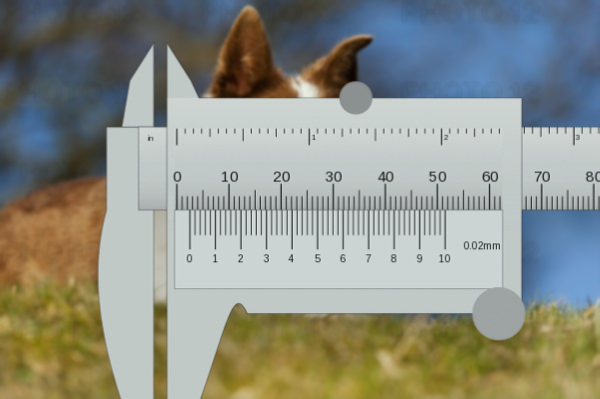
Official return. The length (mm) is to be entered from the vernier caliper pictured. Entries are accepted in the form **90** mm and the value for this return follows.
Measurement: **2.5** mm
